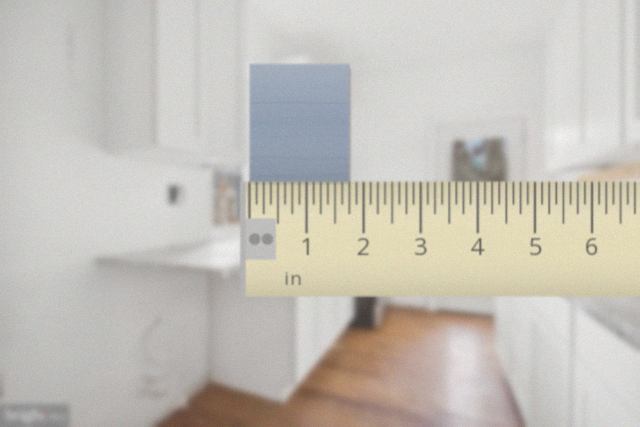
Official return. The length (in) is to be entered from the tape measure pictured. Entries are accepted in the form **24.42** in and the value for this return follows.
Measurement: **1.75** in
